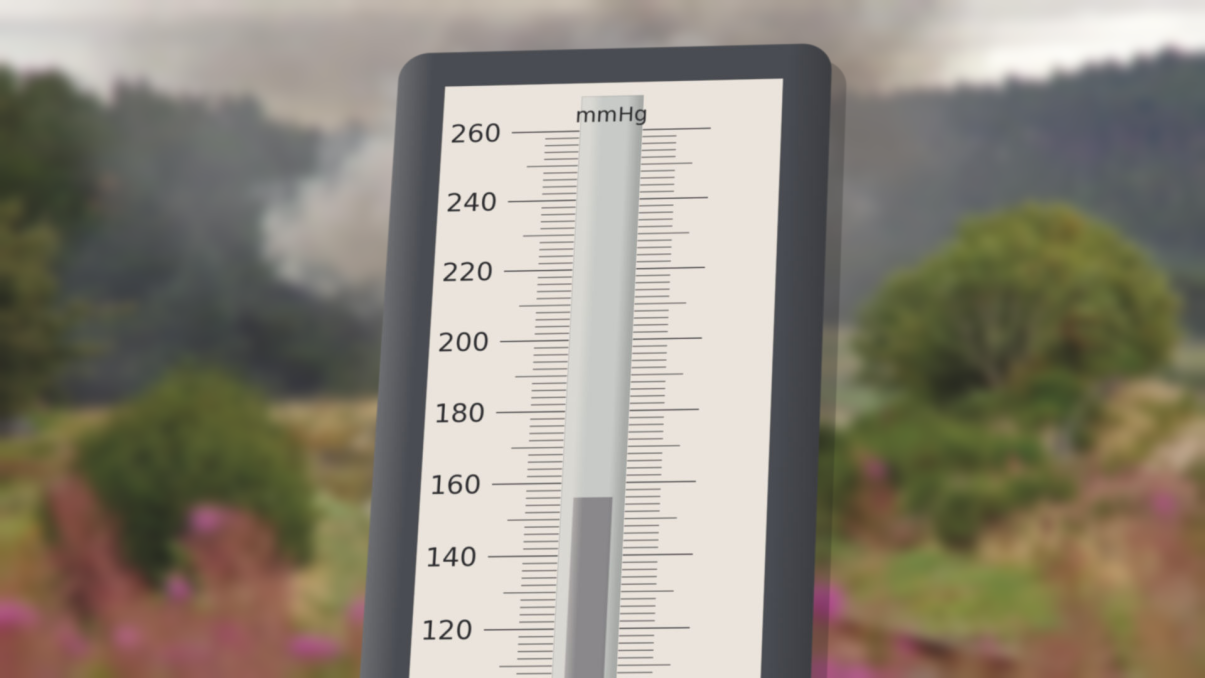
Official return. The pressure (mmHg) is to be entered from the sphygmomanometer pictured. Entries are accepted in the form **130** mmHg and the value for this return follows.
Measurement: **156** mmHg
